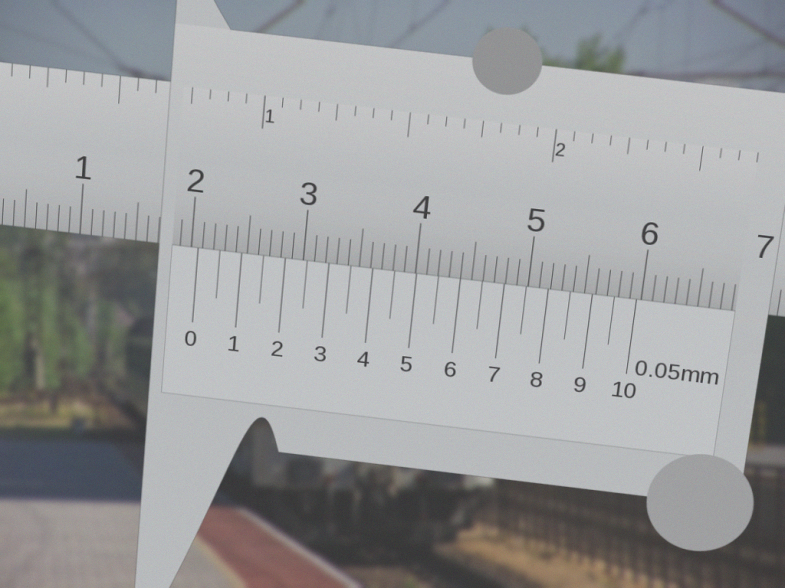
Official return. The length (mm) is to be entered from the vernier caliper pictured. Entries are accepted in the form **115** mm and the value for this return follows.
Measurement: **20.6** mm
